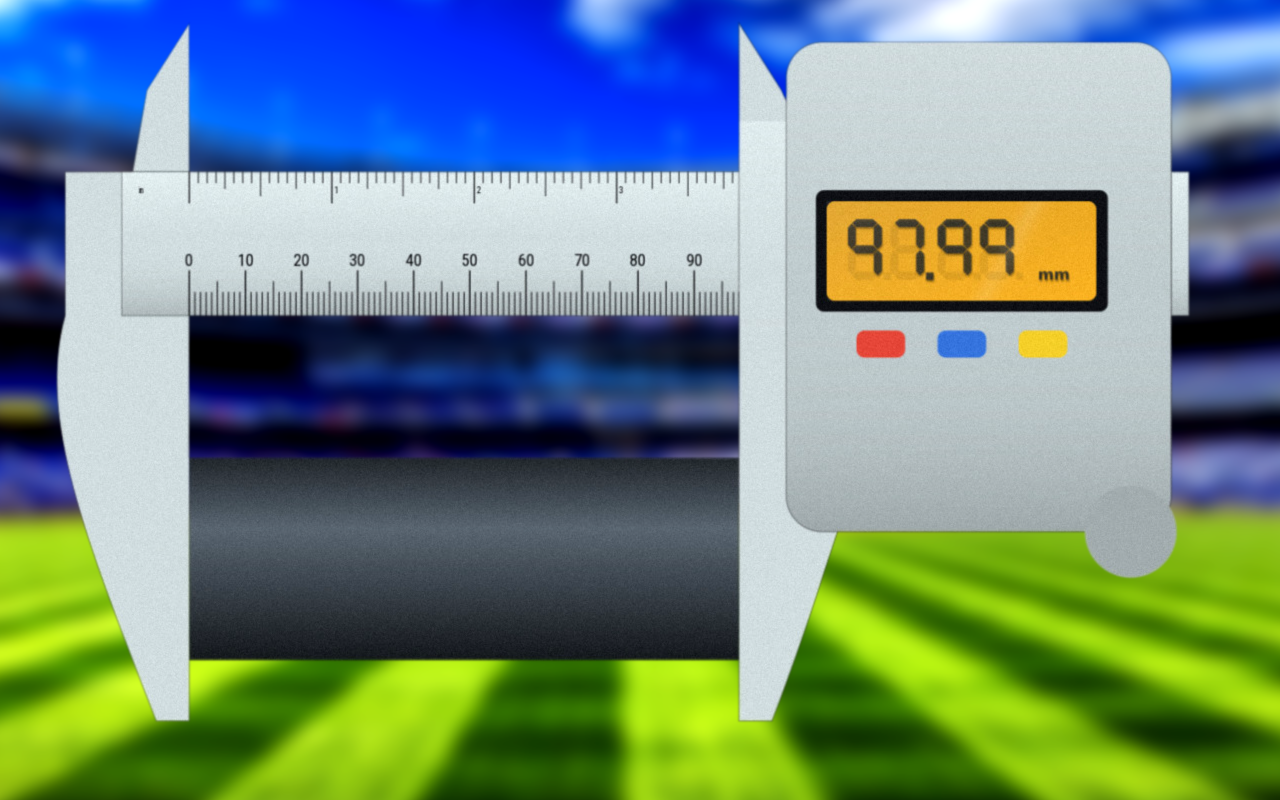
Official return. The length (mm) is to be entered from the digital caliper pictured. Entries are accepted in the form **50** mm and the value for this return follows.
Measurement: **97.99** mm
